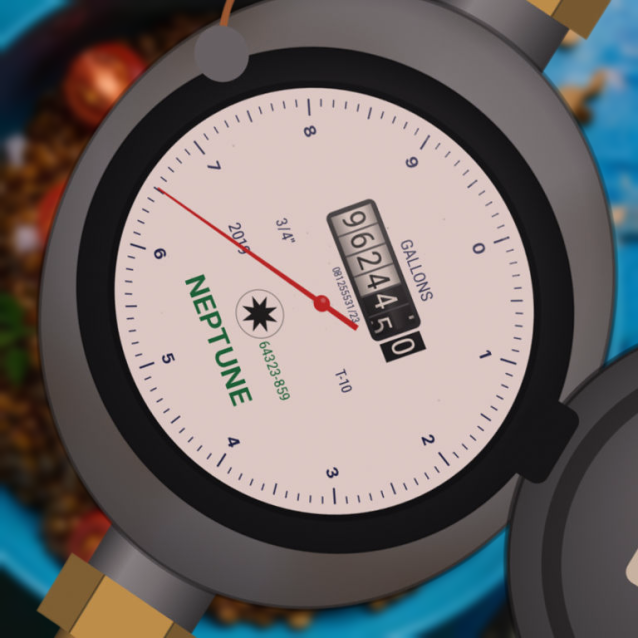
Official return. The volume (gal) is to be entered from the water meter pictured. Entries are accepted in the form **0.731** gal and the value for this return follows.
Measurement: **9624446.5** gal
